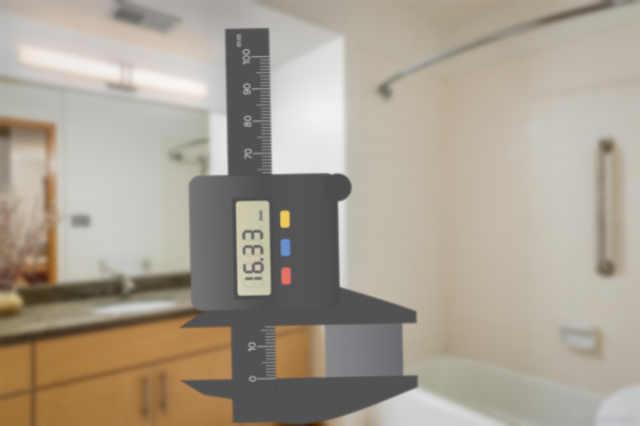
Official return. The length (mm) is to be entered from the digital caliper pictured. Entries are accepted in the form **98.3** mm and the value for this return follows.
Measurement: **16.33** mm
